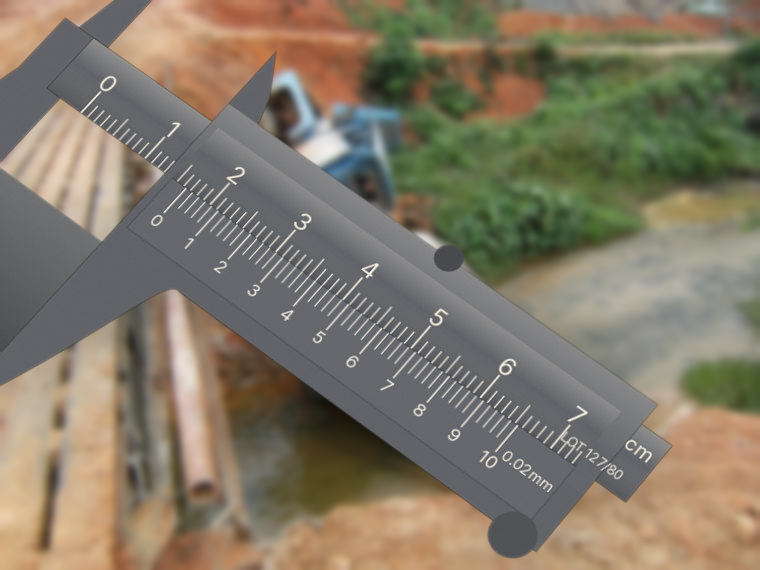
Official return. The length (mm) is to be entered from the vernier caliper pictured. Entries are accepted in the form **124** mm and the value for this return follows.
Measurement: **16.4** mm
